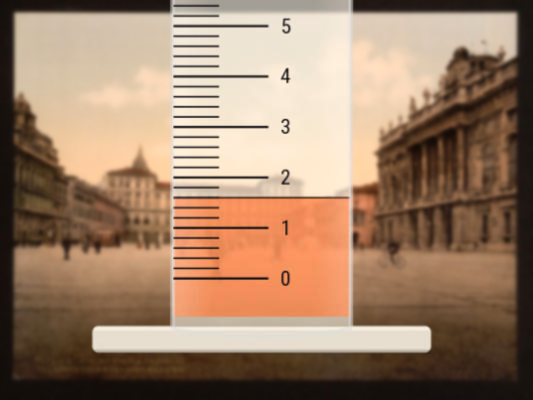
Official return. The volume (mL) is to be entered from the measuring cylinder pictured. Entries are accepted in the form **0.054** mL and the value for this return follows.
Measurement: **1.6** mL
